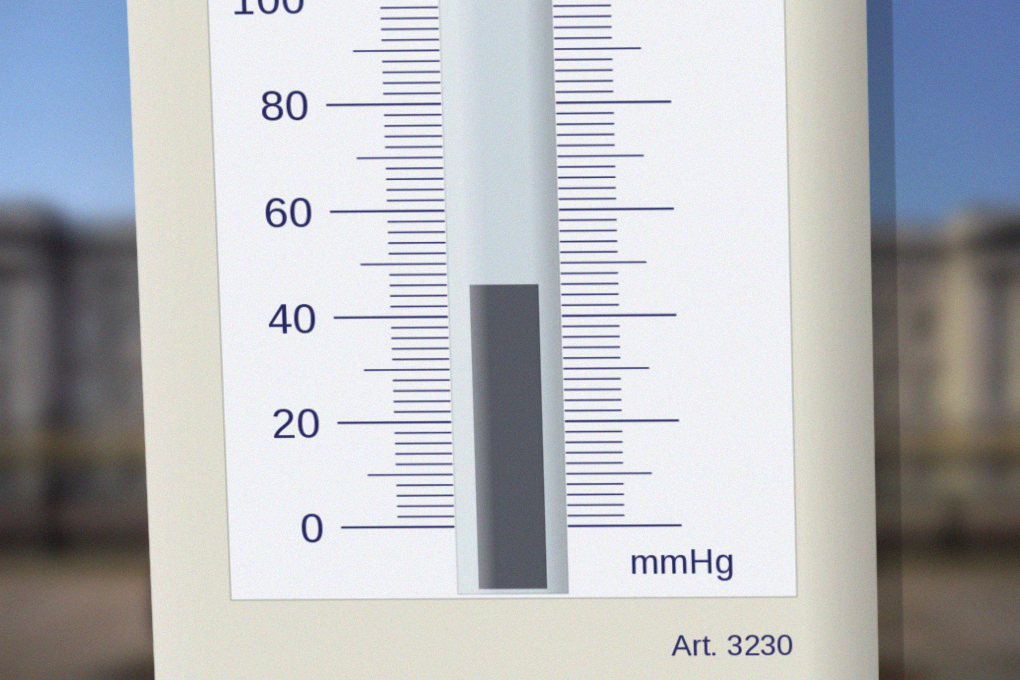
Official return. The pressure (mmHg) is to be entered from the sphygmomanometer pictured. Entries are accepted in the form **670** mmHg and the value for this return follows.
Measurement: **46** mmHg
